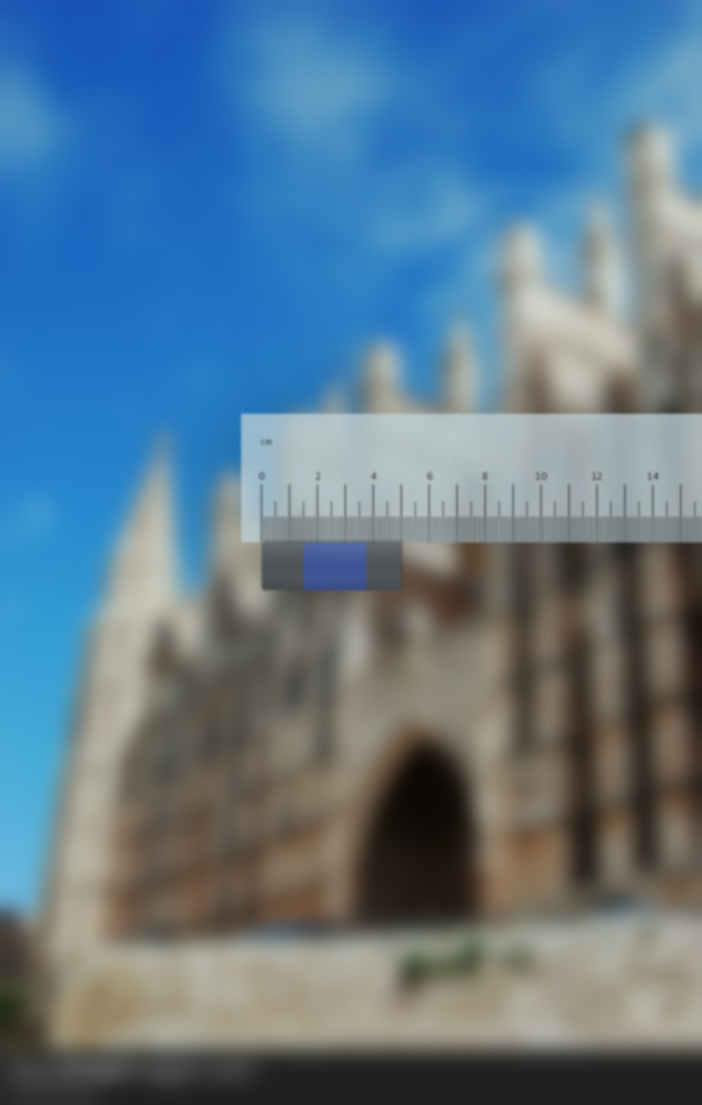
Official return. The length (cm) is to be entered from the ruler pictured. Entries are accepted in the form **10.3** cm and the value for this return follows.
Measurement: **5** cm
